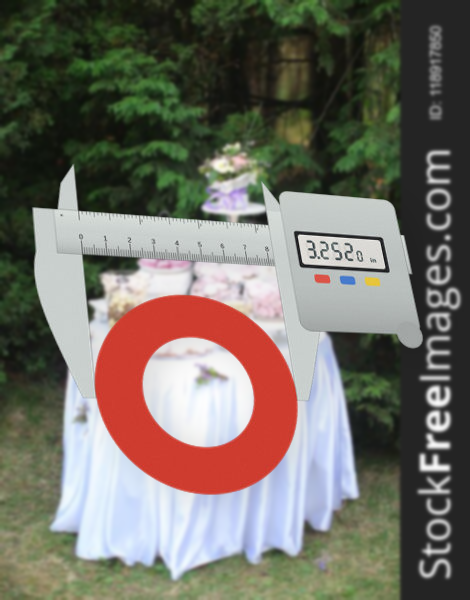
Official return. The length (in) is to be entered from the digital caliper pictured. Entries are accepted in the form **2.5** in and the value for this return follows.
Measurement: **3.2520** in
